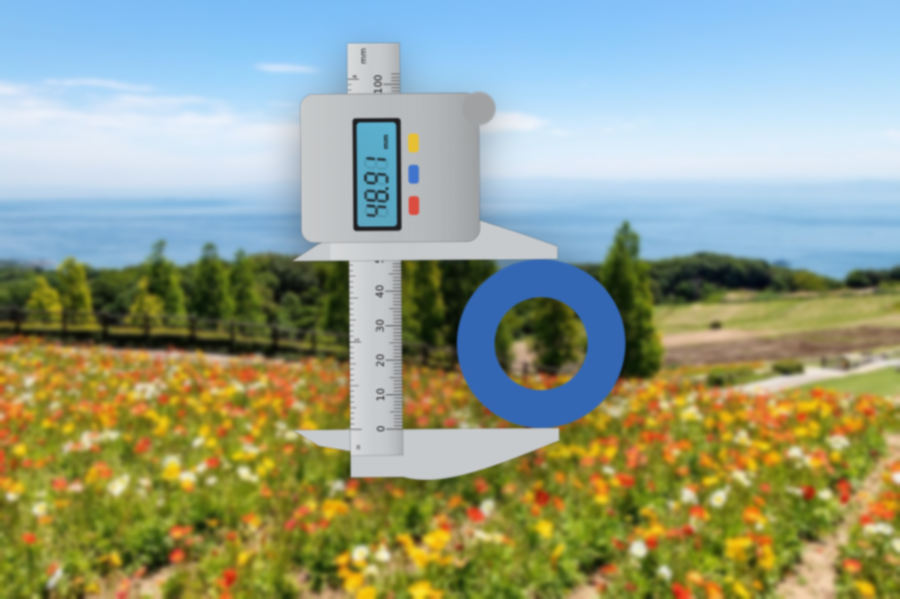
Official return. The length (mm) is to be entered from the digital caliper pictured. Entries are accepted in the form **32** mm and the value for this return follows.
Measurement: **48.91** mm
